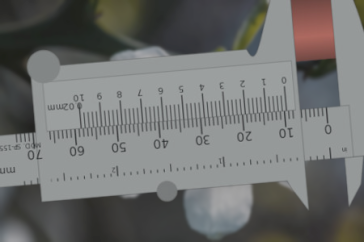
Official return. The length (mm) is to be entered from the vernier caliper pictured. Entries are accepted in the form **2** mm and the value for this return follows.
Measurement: **9.5** mm
